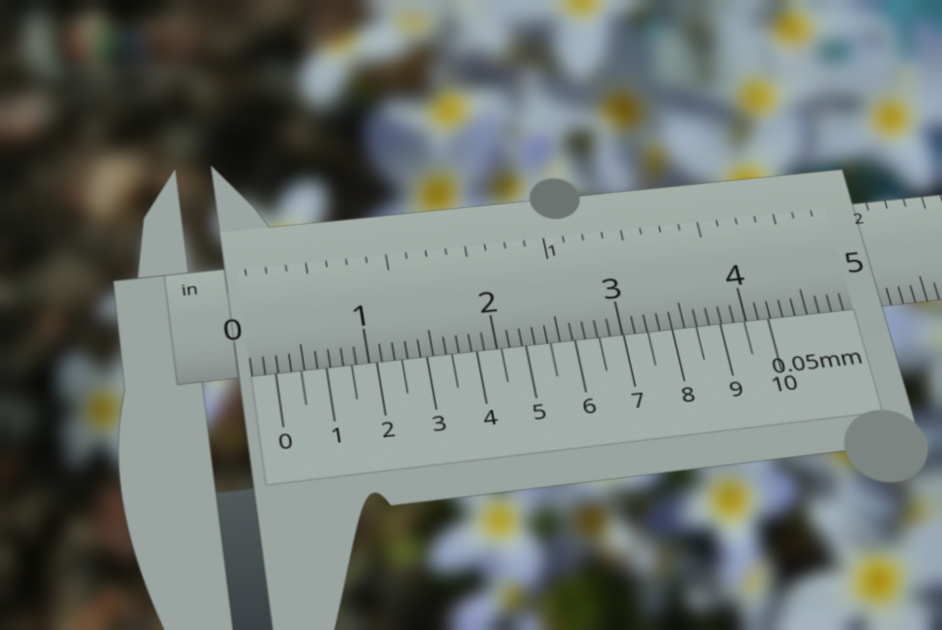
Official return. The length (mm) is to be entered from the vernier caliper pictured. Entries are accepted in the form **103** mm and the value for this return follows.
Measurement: **2.8** mm
